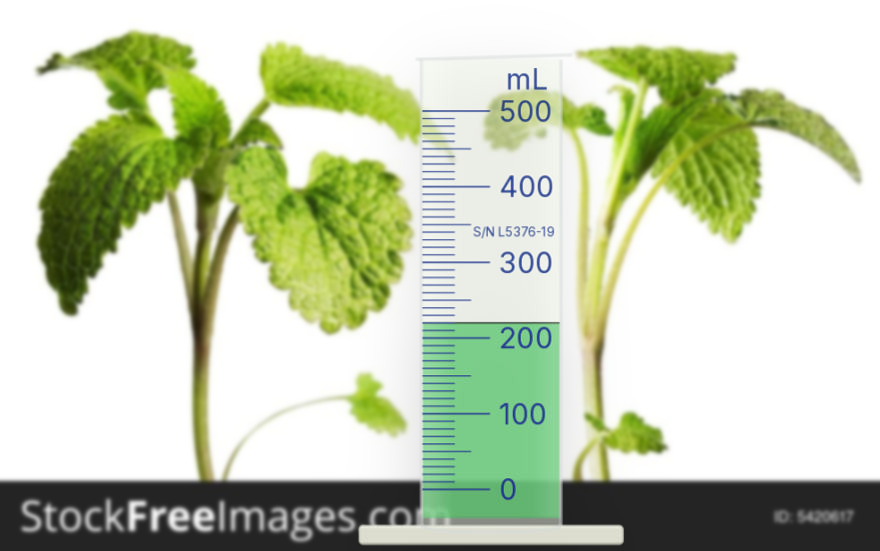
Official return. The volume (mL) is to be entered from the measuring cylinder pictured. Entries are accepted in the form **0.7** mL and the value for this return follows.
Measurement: **220** mL
